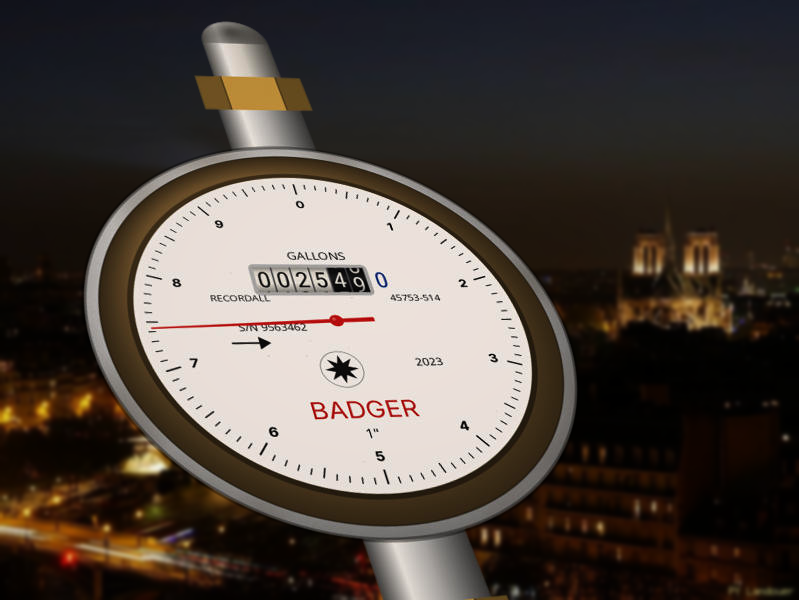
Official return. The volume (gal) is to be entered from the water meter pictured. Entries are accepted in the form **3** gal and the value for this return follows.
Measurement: **25487.4** gal
